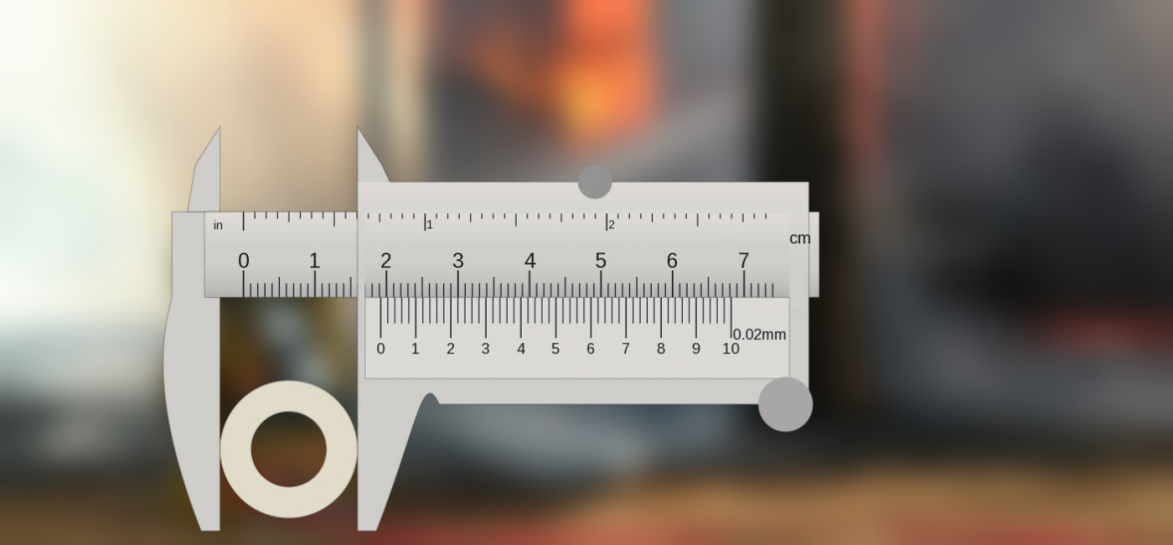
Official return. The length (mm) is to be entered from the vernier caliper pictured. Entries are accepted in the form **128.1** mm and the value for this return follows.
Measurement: **19.2** mm
